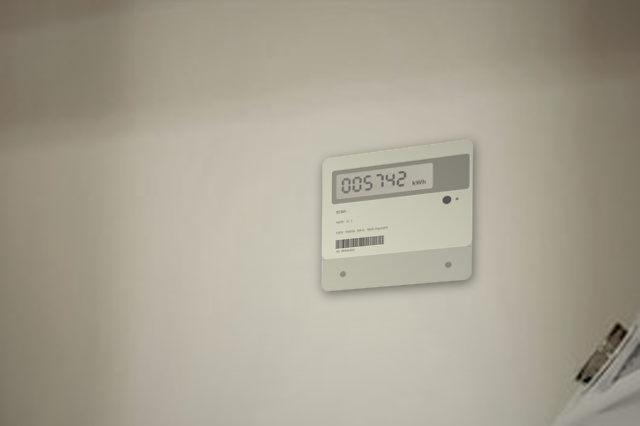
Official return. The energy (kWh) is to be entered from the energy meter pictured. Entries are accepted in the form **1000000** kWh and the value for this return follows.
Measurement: **5742** kWh
